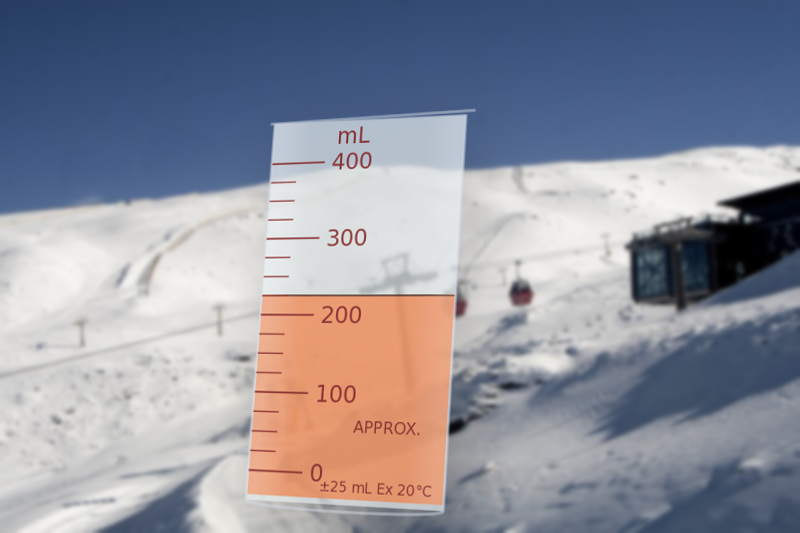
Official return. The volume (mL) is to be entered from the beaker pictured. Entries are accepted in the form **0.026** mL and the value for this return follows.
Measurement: **225** mL
